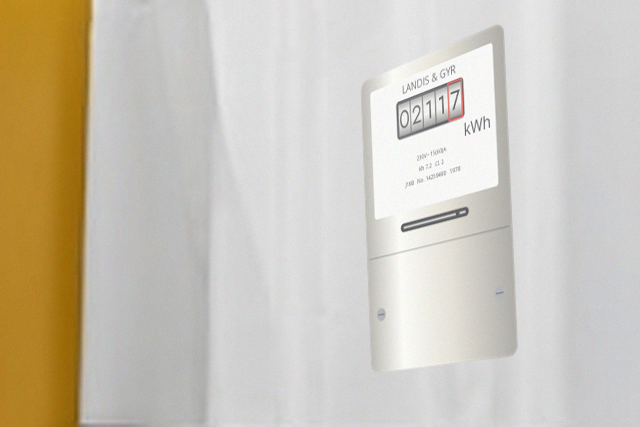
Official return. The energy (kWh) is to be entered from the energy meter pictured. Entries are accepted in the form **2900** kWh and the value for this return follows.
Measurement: **211.7** kWh
